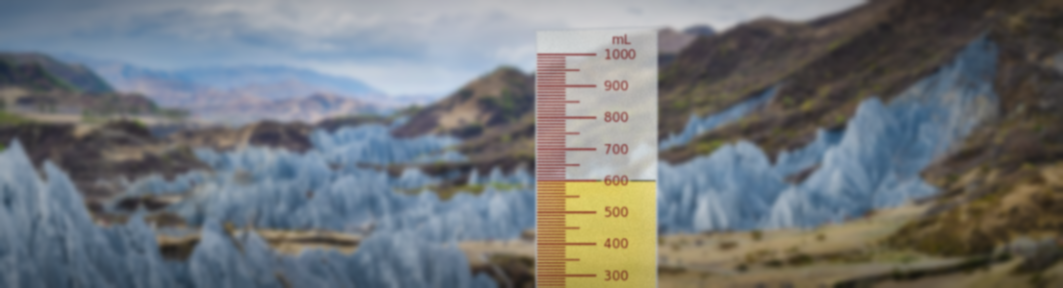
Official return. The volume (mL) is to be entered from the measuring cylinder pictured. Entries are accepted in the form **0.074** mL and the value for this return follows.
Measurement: **600** mL
